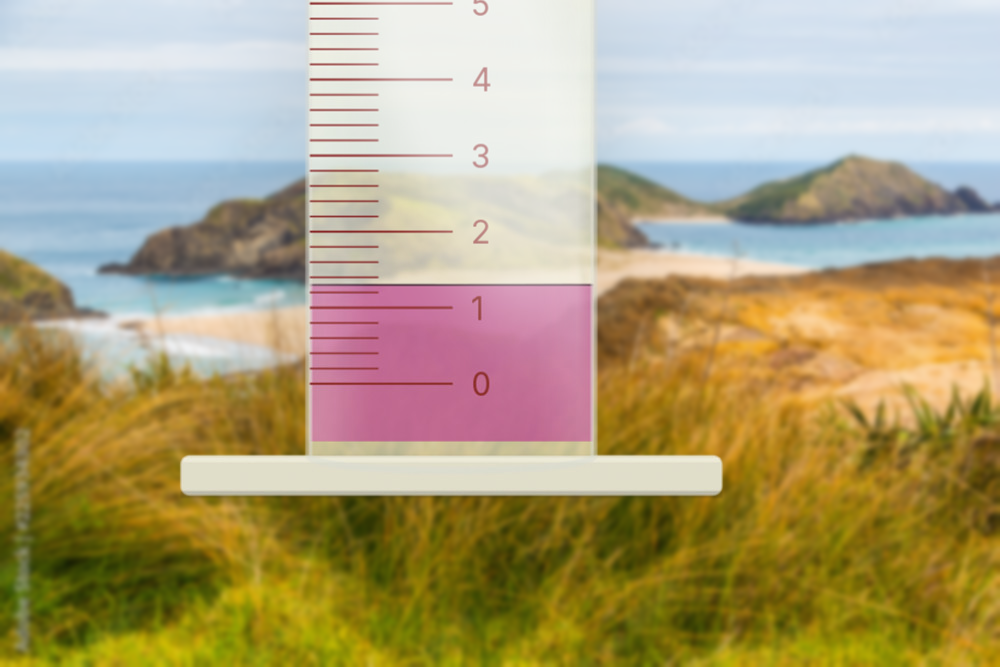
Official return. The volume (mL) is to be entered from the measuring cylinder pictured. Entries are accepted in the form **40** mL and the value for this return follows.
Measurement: **1.3** mL
